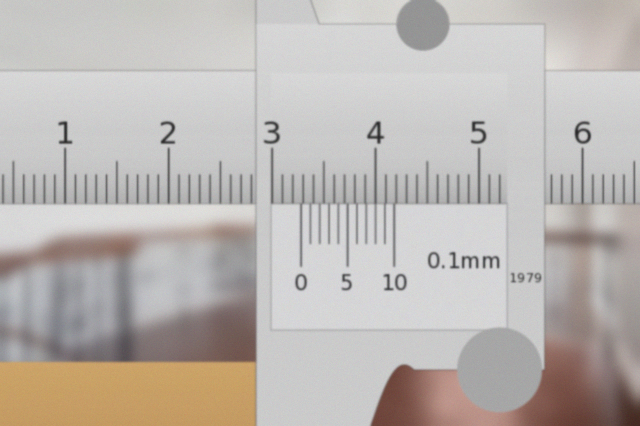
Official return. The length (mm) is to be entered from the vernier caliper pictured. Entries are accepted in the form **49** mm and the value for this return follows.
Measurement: **32.8** mm
